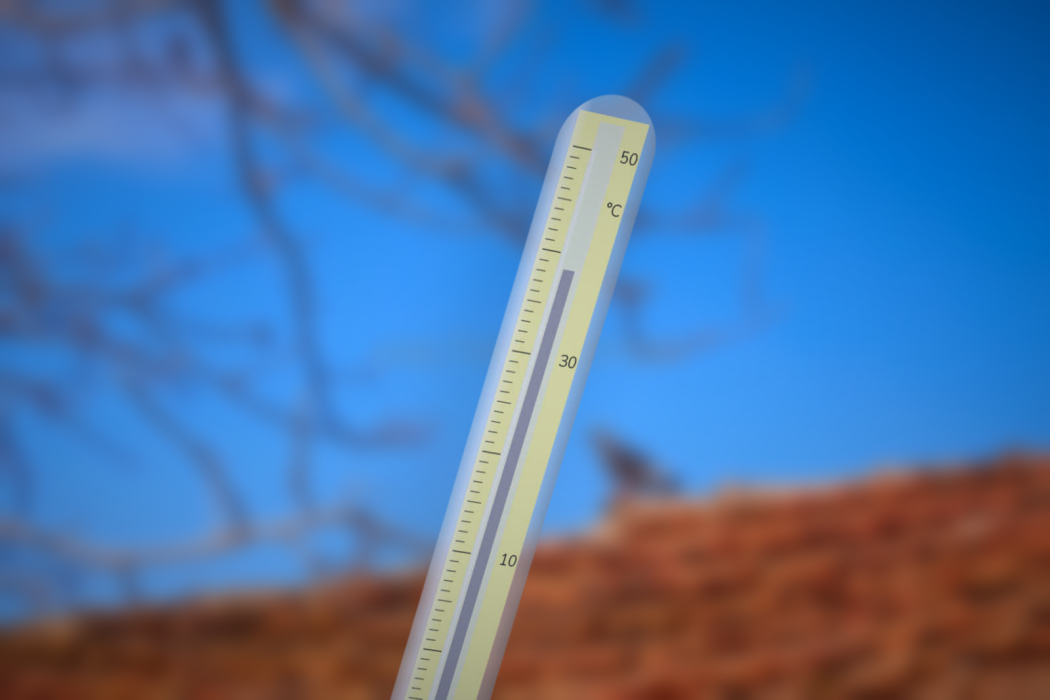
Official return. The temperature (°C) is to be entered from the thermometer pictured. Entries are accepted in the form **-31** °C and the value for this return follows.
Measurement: **38.5** °C
